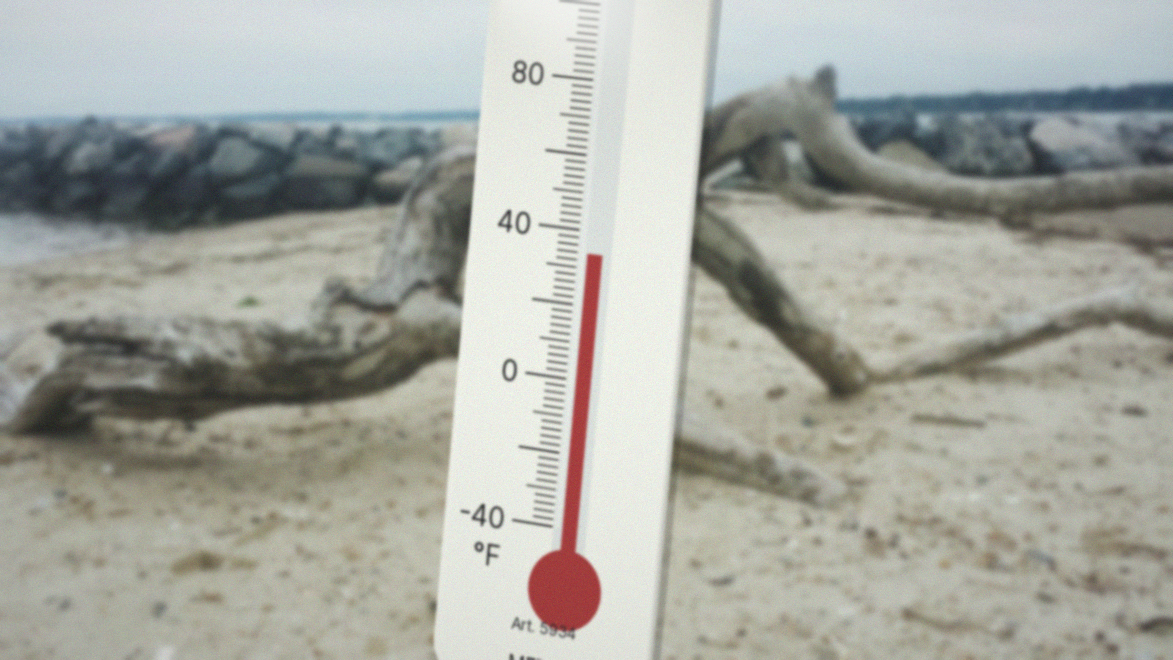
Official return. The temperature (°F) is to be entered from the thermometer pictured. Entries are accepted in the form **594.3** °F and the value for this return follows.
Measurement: **34** °F
